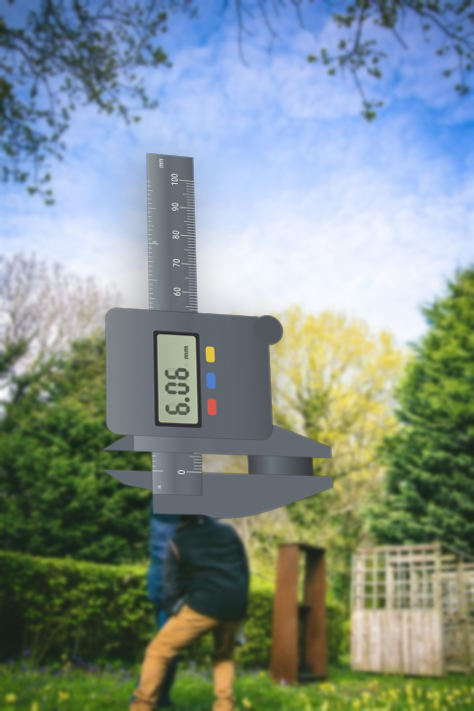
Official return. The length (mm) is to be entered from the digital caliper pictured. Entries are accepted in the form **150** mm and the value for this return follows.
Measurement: **6.06** mm
